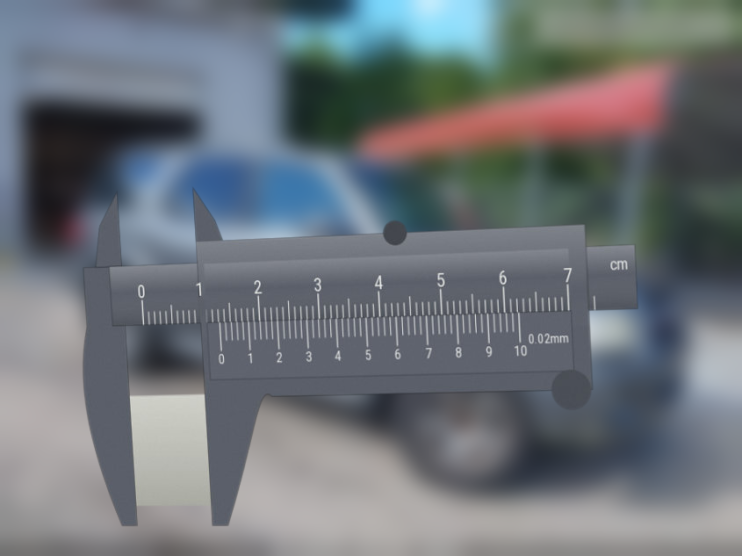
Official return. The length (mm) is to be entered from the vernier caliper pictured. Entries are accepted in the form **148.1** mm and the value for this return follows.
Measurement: **13.2** mm
